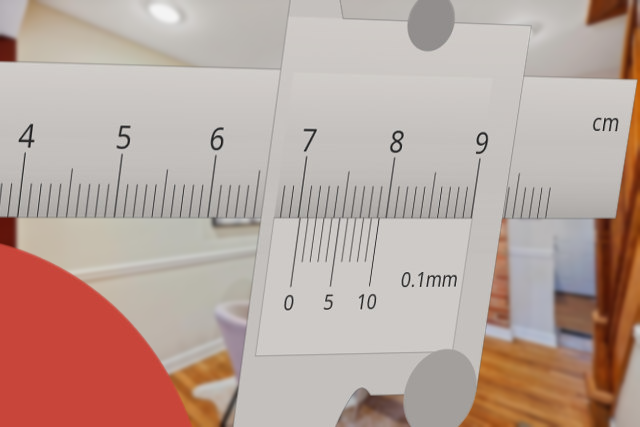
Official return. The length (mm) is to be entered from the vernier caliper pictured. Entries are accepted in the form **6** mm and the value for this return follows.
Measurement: **70.2** mm
